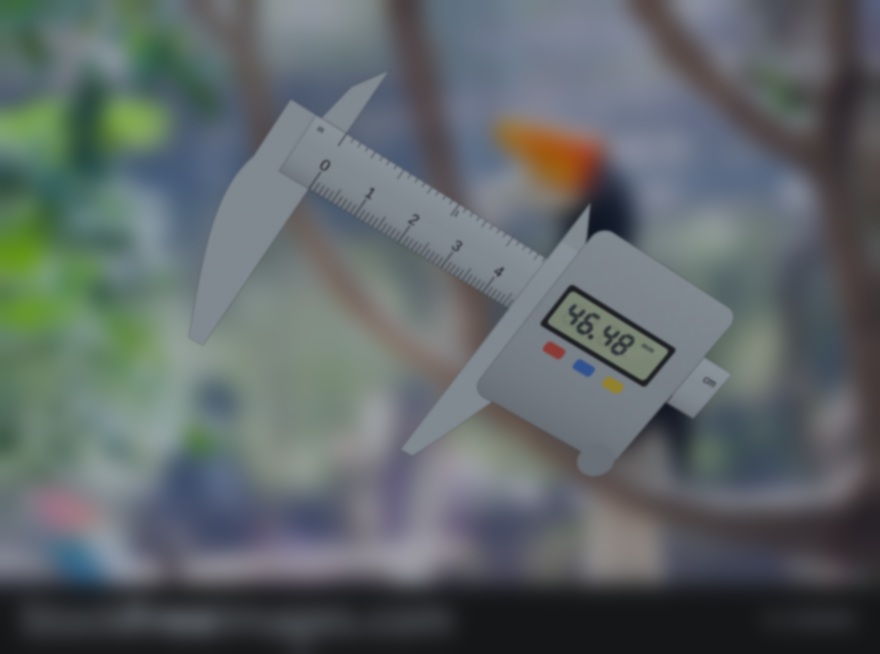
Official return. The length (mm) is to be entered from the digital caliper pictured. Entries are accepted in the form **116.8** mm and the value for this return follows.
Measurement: **46.48** mm
